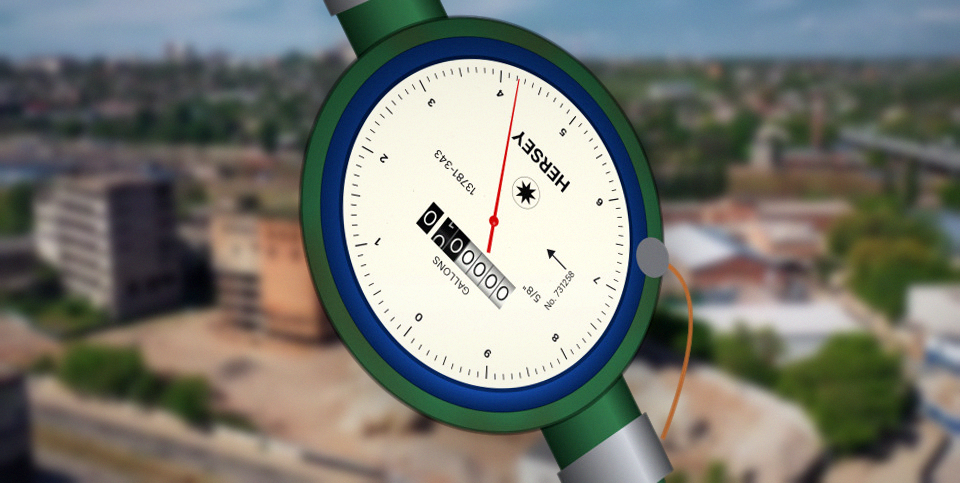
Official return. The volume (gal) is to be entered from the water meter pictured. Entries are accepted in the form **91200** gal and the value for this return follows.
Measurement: **4.2** gal
